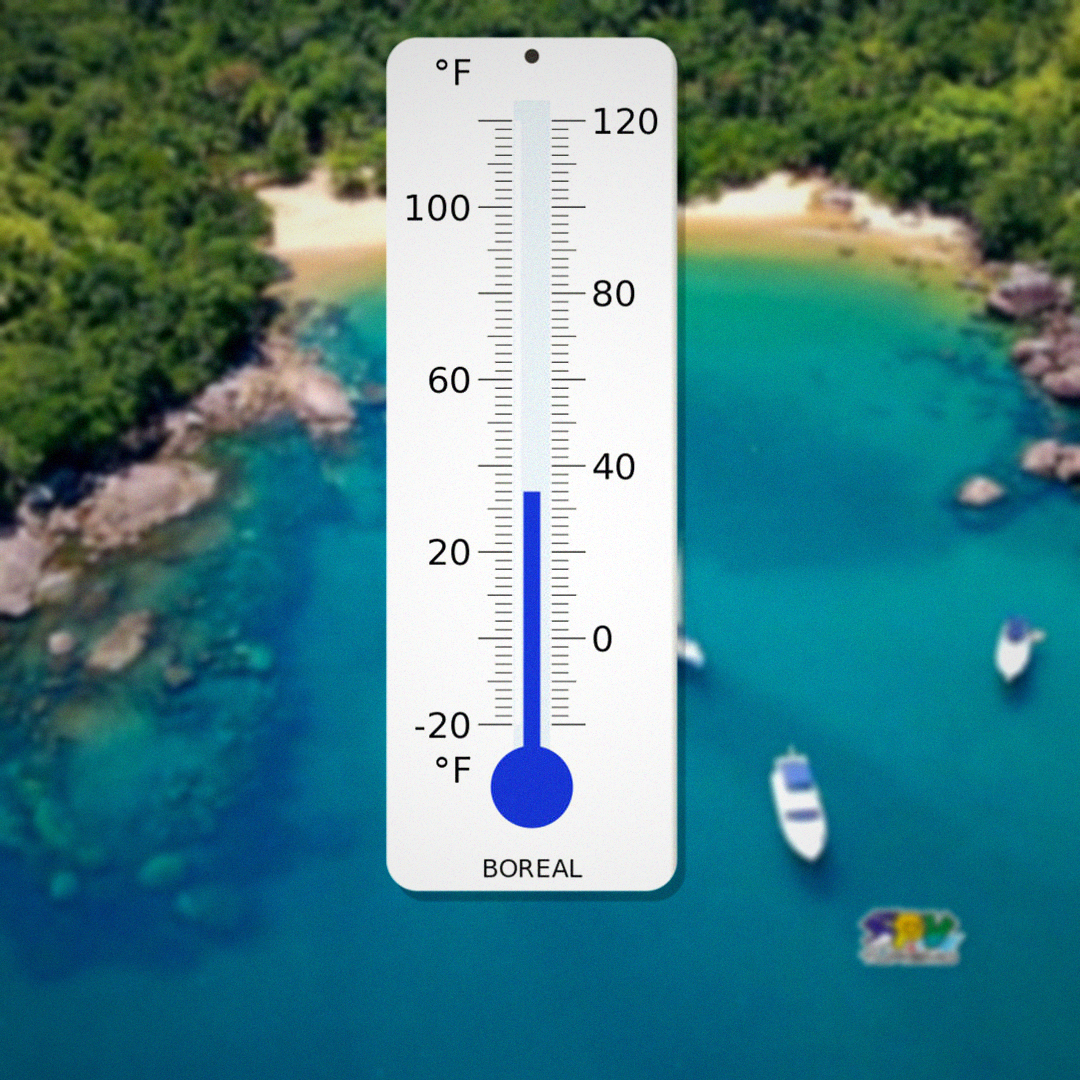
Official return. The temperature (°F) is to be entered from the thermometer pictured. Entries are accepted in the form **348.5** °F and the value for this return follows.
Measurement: **34** °F
